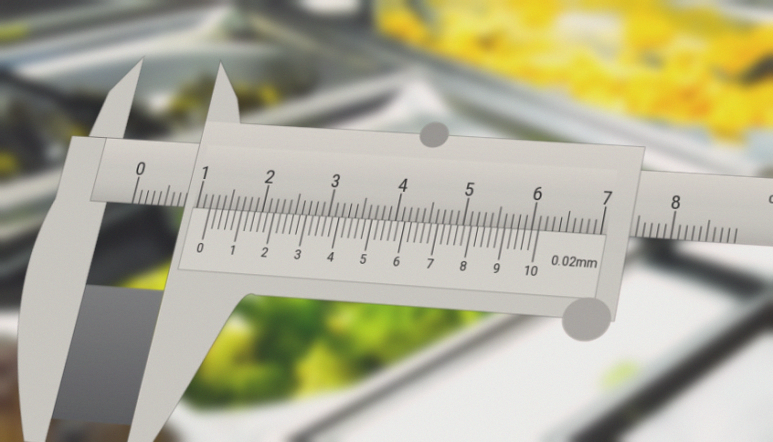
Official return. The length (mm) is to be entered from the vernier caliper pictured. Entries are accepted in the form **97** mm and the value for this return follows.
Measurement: **12.0** mm
